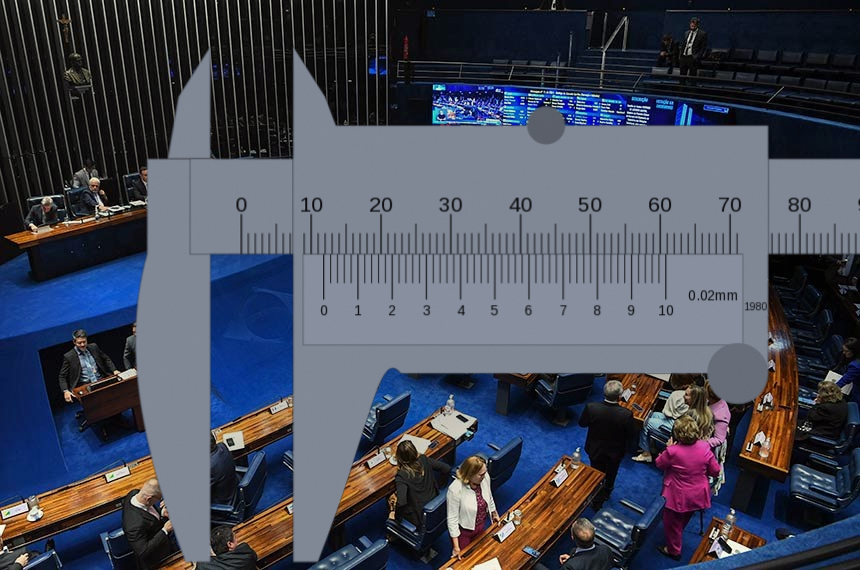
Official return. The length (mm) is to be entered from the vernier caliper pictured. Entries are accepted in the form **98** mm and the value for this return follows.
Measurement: **11.8** mm
